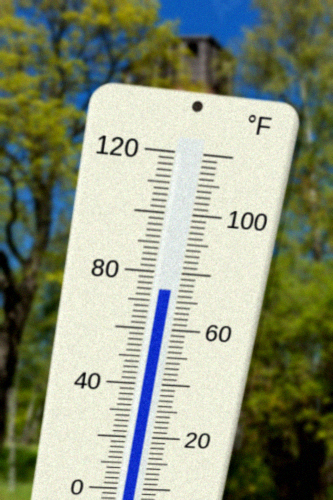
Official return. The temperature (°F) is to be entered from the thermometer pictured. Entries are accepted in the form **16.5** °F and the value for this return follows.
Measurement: **74** °F
